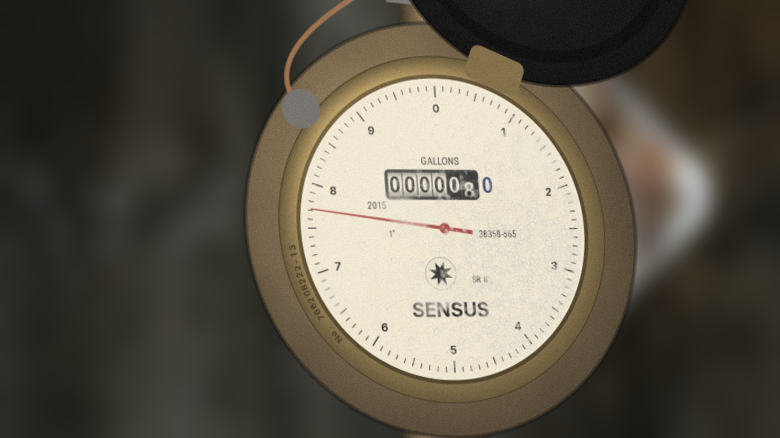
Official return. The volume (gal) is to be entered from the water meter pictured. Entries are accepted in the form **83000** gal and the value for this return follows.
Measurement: **77.7** gal
